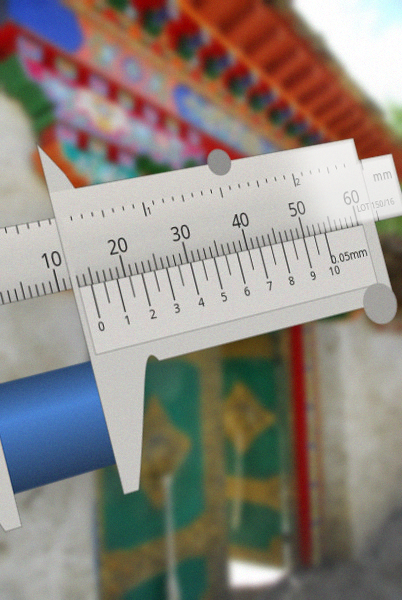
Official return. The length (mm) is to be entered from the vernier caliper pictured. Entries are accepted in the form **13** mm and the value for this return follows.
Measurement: **14.8** mm
